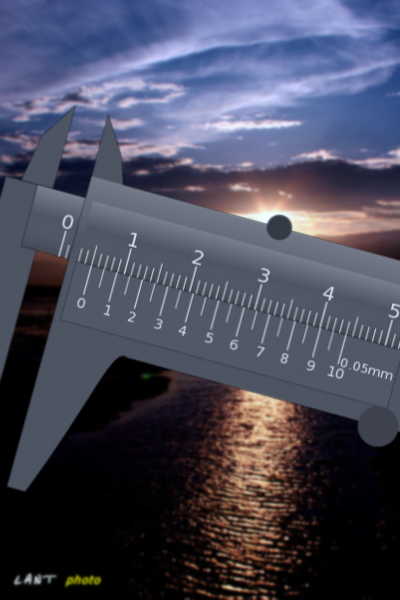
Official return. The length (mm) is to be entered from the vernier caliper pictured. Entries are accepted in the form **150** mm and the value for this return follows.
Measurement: **5.0** mm
